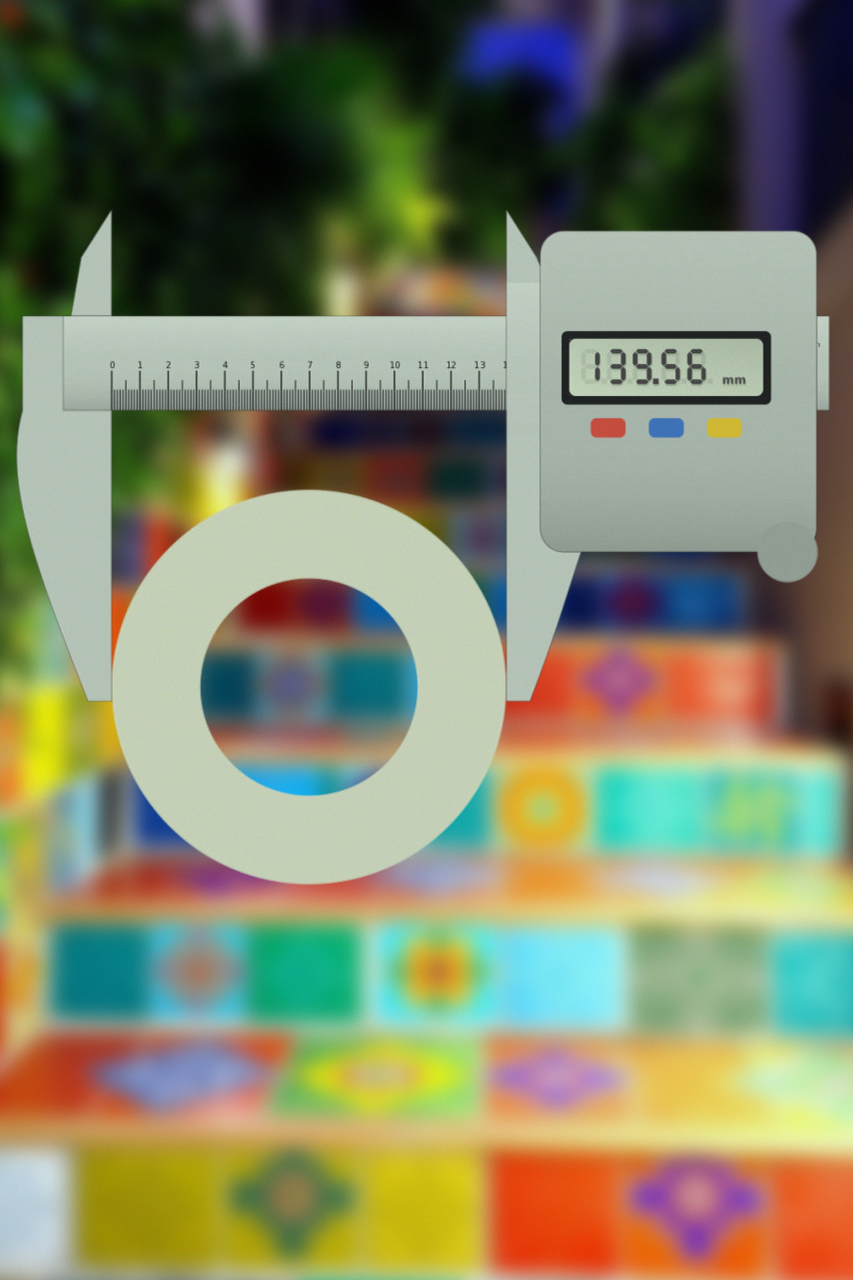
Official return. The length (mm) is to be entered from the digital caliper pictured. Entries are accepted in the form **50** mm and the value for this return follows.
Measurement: **139.56** mm
